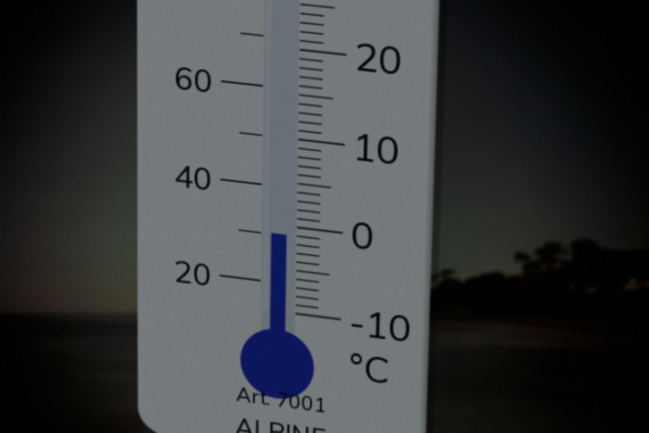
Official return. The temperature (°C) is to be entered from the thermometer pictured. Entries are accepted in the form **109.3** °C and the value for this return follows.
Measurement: **-1** °C
